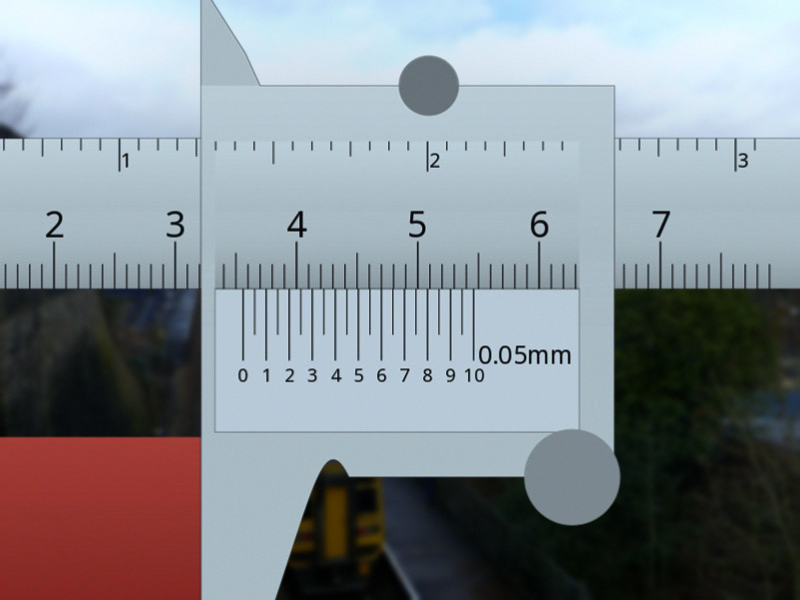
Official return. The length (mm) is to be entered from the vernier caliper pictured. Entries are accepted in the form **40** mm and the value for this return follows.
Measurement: **35.6** mm
